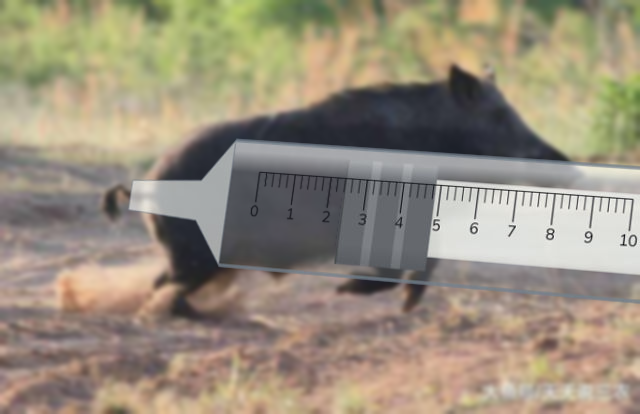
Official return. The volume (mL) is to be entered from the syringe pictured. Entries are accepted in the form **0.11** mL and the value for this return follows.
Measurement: **2.4** mL
